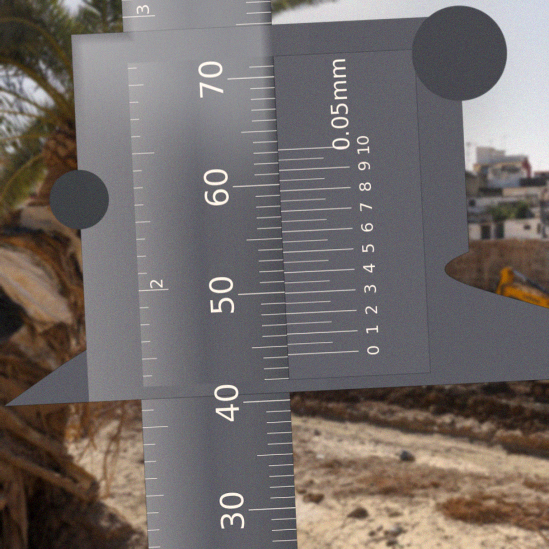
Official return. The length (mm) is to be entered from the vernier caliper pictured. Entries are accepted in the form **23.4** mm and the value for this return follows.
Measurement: **44.2** mm
